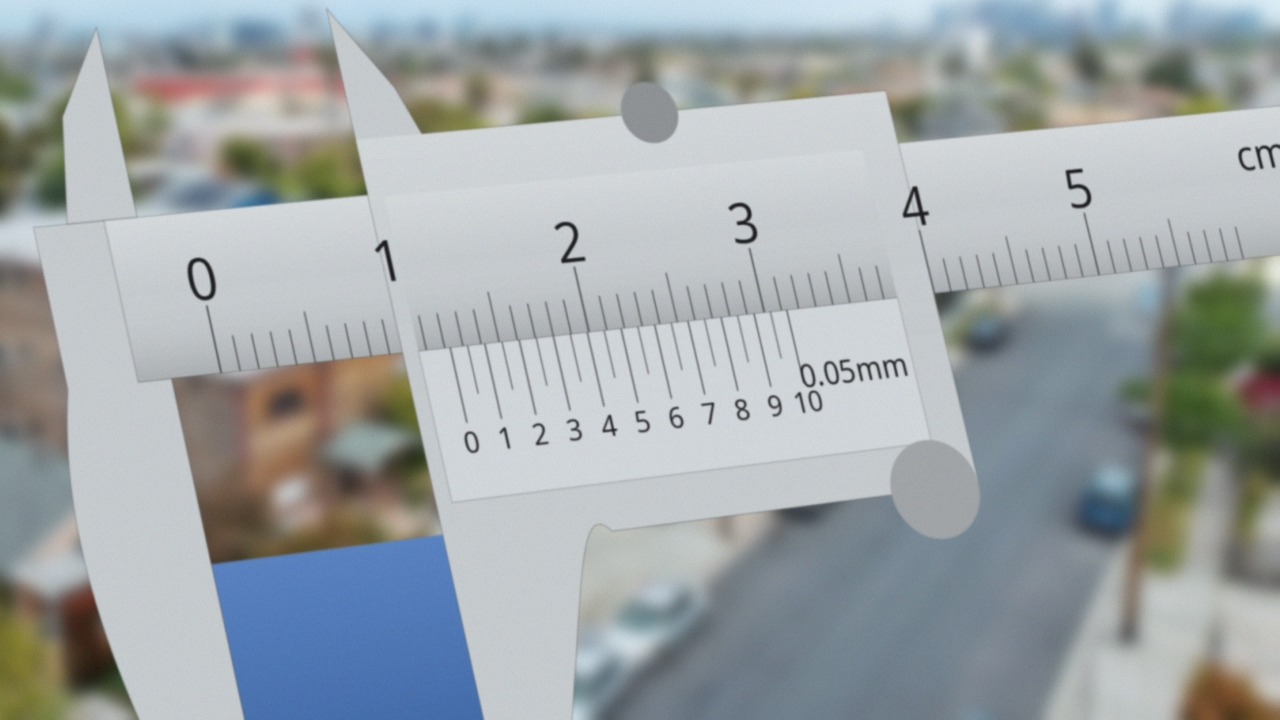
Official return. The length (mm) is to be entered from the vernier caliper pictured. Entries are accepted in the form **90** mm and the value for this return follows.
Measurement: **12.3** mm
